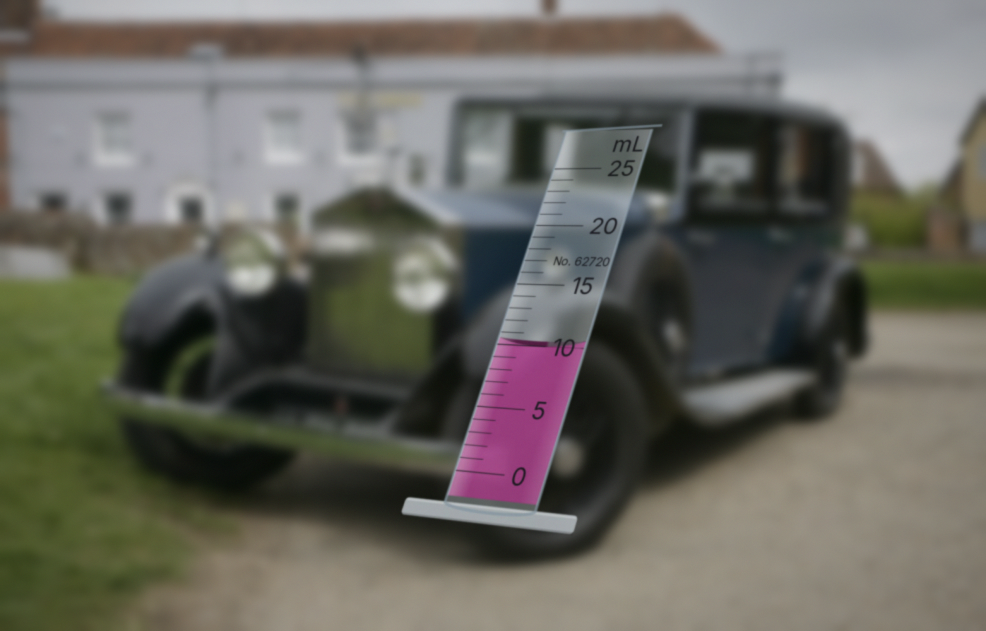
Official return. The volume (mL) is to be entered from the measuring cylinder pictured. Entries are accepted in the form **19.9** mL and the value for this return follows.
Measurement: **10** mL
